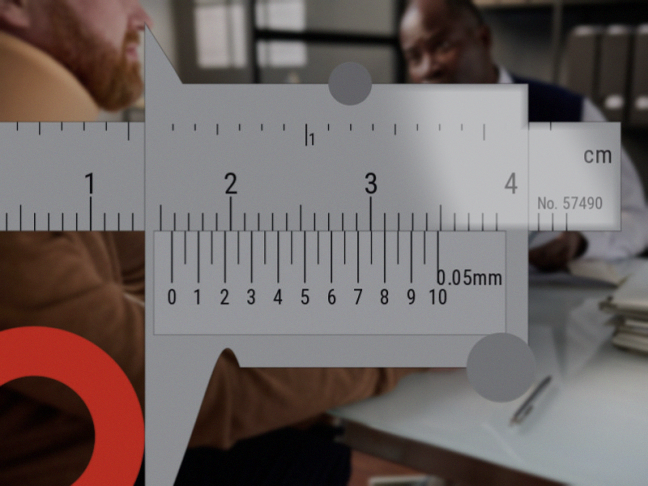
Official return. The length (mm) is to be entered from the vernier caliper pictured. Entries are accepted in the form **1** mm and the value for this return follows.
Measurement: **15.8** mm
